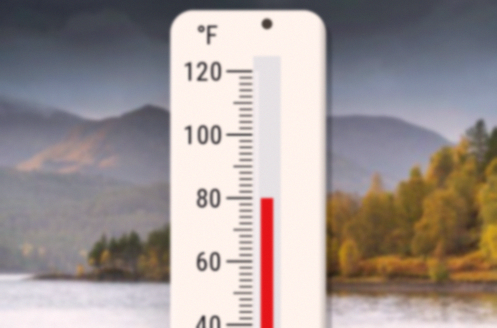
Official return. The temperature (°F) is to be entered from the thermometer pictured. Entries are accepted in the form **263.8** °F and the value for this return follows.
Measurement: **80** °F
